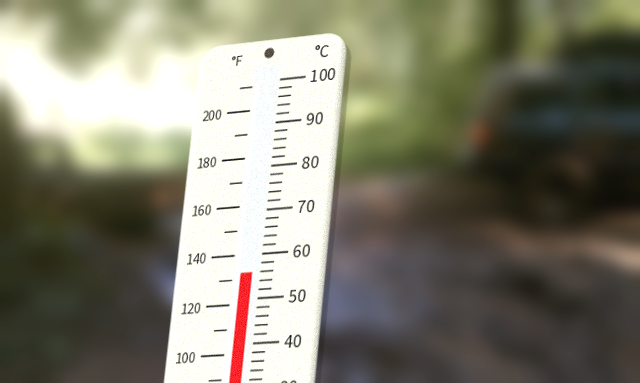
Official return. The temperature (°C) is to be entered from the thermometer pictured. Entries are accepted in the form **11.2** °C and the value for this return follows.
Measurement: **56** °C
